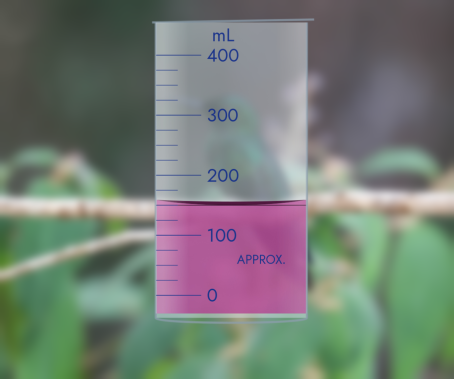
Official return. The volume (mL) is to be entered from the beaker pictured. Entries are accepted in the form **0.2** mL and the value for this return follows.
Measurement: **150** mL
